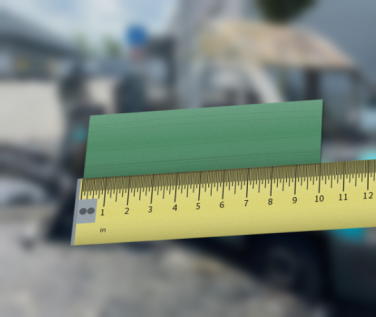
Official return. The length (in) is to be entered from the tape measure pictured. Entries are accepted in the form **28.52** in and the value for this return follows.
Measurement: **10** in
